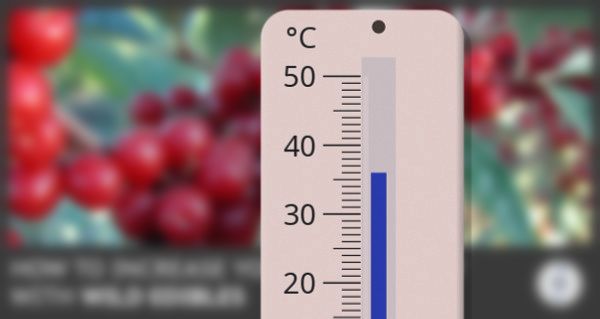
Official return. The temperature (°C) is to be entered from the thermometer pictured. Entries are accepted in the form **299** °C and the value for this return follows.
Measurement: **36** °C
